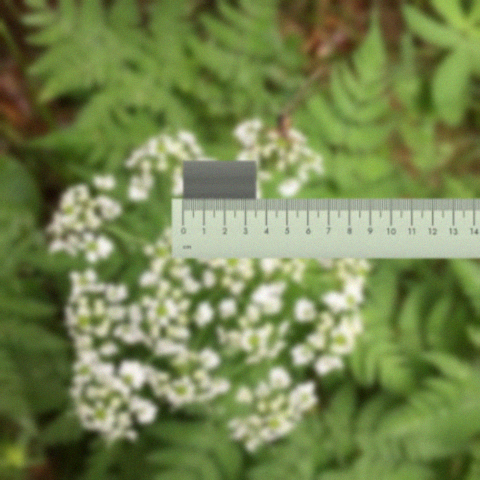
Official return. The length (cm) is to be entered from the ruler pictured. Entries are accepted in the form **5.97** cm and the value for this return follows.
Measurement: **3.5** cm
